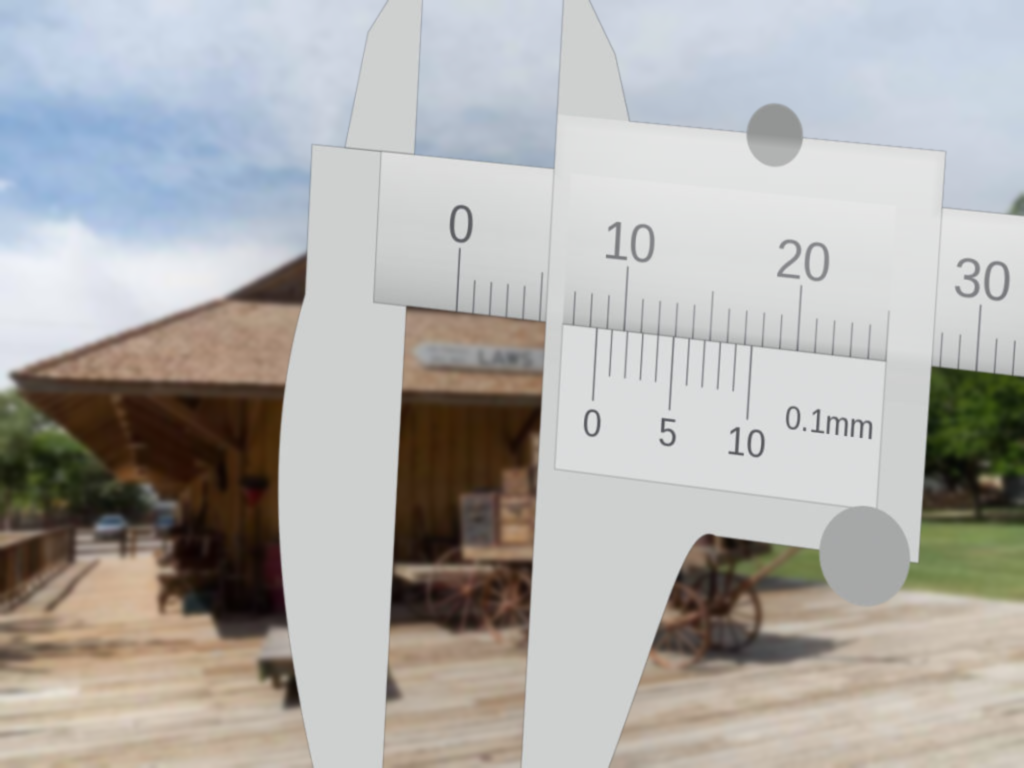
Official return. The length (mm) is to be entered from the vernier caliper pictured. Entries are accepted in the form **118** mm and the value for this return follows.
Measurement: **8.4** mm
